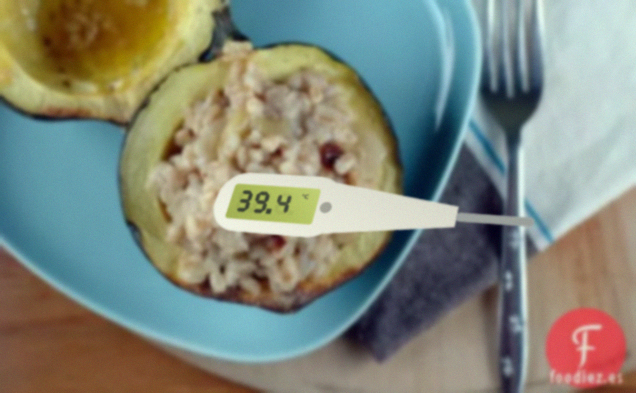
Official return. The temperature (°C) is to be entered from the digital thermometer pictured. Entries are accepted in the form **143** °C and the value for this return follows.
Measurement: **39.4** °C
